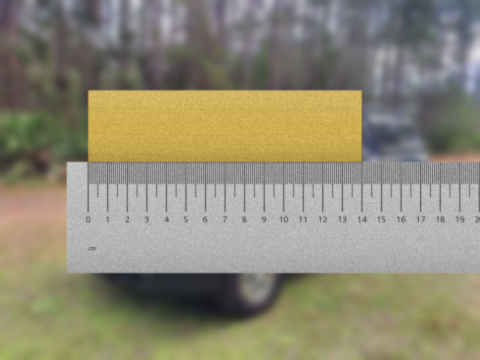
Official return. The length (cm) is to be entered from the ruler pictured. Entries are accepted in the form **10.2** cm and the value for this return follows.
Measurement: **14** cm
